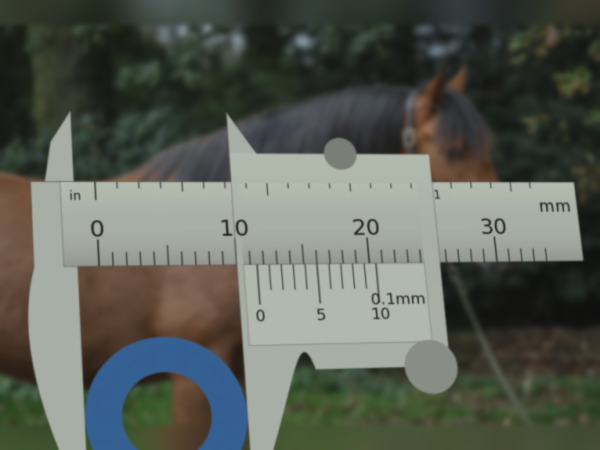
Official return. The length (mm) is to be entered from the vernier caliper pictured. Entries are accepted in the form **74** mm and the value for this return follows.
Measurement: **11.5** mm
